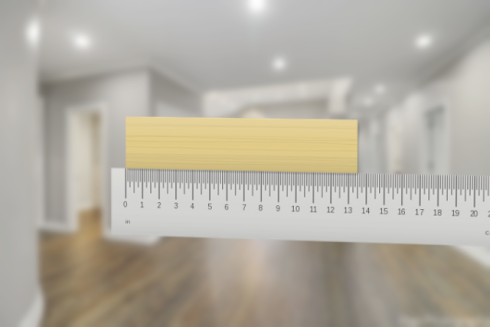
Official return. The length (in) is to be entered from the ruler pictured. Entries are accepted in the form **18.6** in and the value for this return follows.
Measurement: **13.5** in
